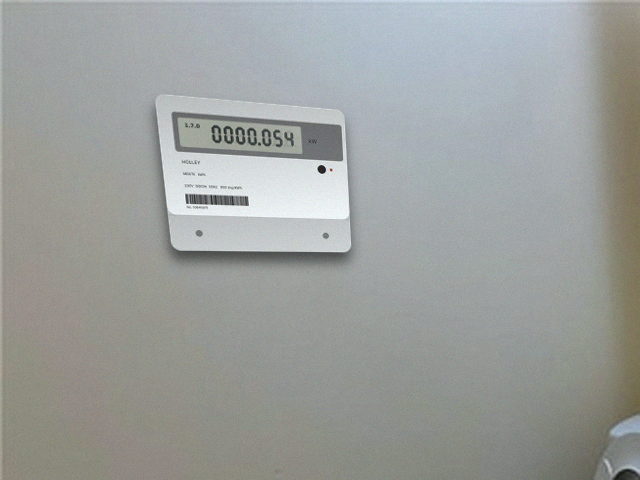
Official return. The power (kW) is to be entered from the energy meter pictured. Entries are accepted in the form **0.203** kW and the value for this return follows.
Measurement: **0.054** kW
